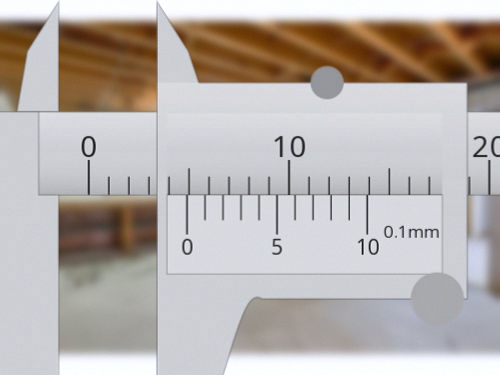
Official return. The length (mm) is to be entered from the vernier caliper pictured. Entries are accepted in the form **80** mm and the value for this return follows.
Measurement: **4.9** mm
